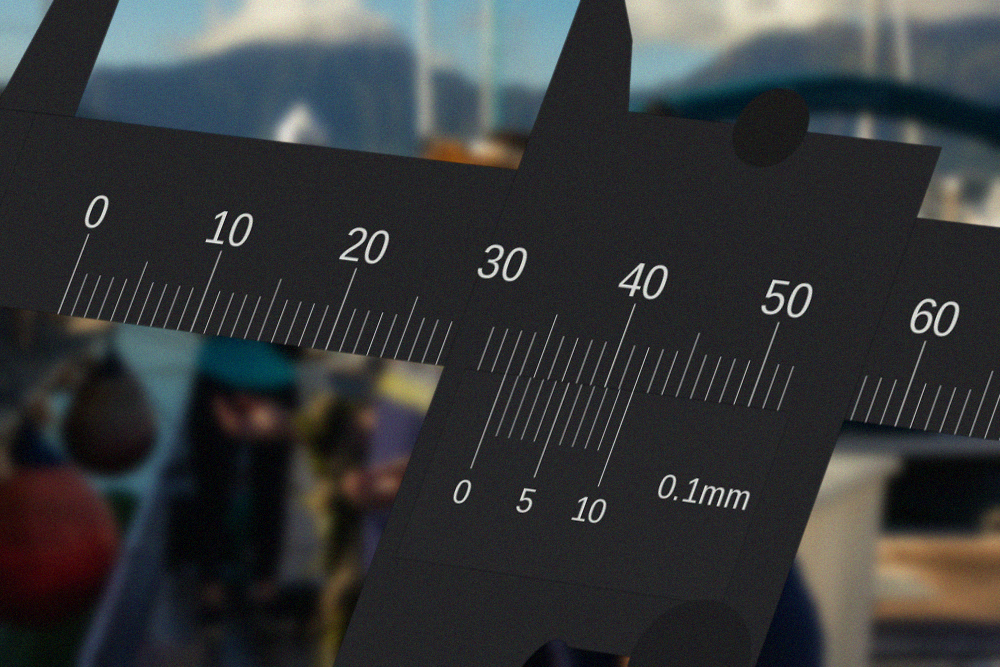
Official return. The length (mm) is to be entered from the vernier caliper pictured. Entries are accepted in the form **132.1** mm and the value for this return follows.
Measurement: **33.0** mm
